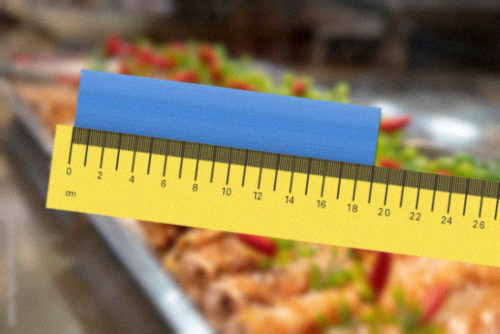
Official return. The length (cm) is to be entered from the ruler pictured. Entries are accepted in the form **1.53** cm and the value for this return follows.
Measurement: **19** cm
